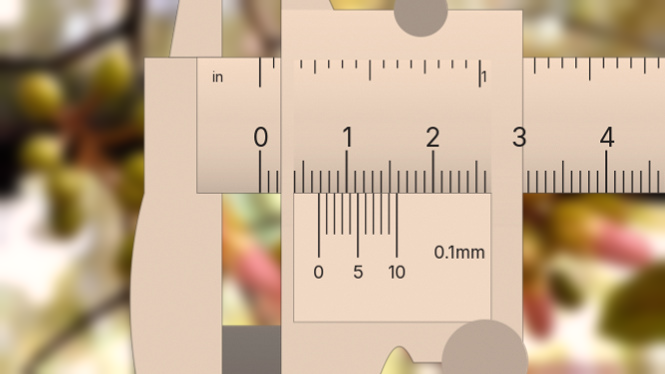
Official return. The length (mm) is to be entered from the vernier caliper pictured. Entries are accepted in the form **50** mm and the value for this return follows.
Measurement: **6.8** mm
